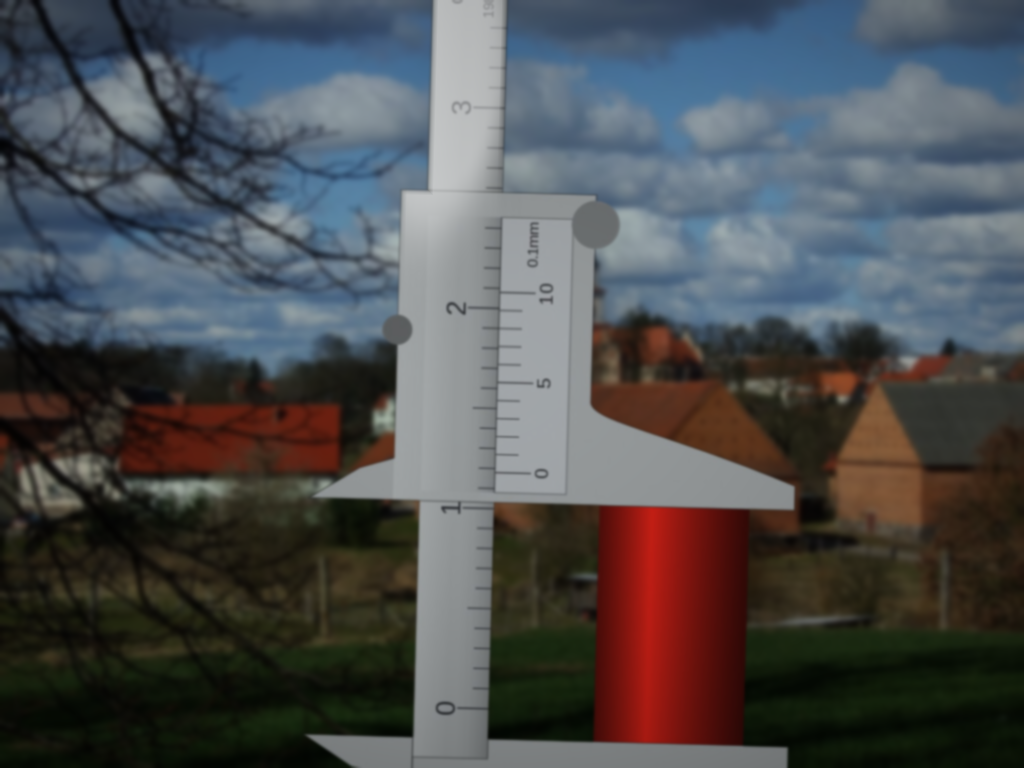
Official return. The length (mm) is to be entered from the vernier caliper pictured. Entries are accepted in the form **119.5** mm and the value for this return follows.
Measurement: **11.8** mm
